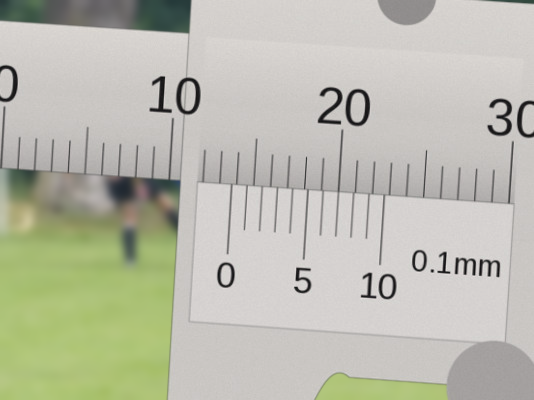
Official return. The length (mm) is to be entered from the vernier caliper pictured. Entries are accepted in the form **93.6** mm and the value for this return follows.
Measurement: **13.7** mm
